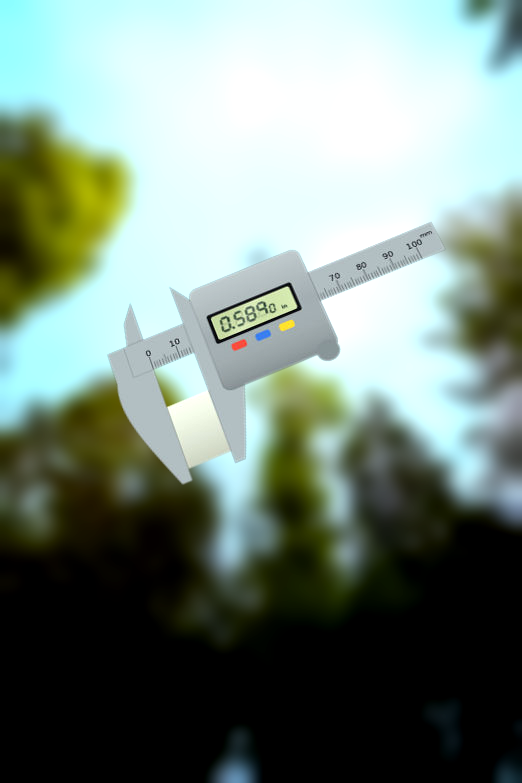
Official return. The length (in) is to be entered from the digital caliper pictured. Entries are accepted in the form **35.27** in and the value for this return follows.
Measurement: **0.5890** in
